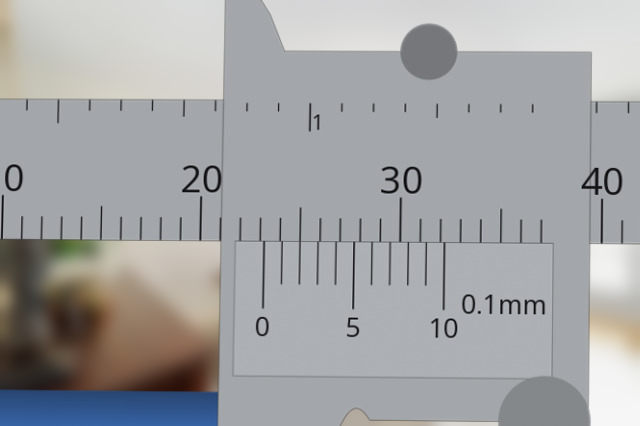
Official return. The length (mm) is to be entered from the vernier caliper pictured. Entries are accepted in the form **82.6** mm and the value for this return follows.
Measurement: **23.2** mm
